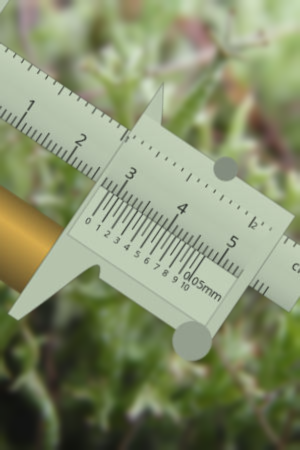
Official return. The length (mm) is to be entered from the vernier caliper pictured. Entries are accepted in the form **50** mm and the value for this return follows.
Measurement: **28.5** mm
